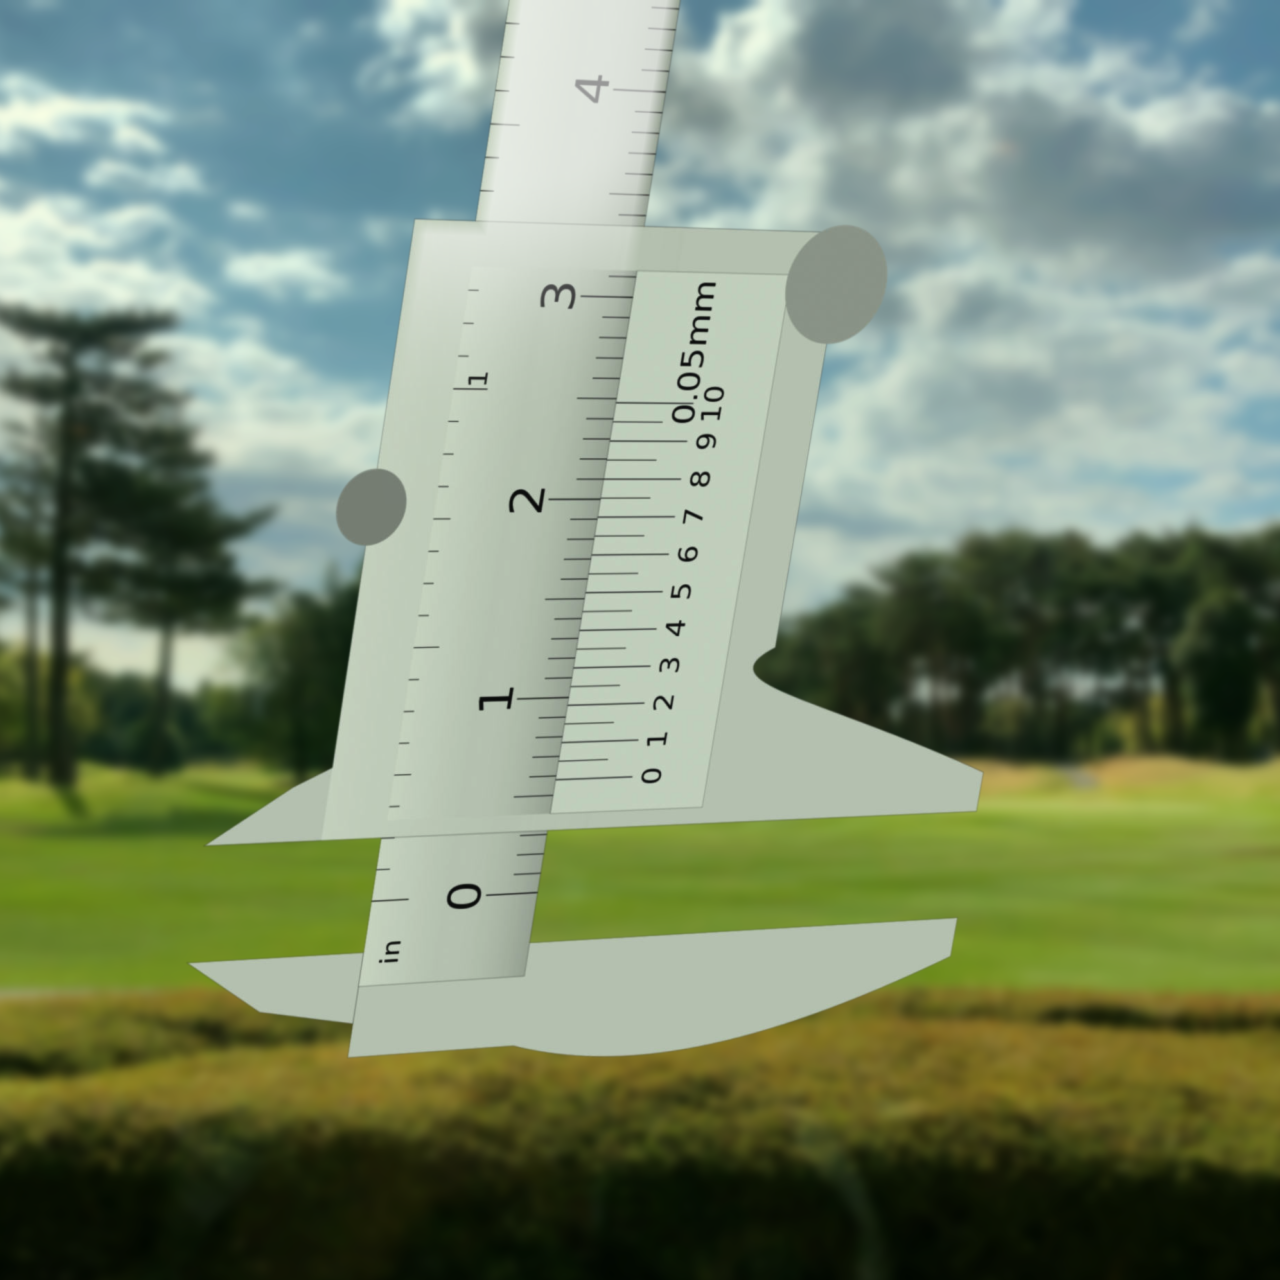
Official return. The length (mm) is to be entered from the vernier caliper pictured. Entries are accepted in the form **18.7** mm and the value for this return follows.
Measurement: **5.8** mm
